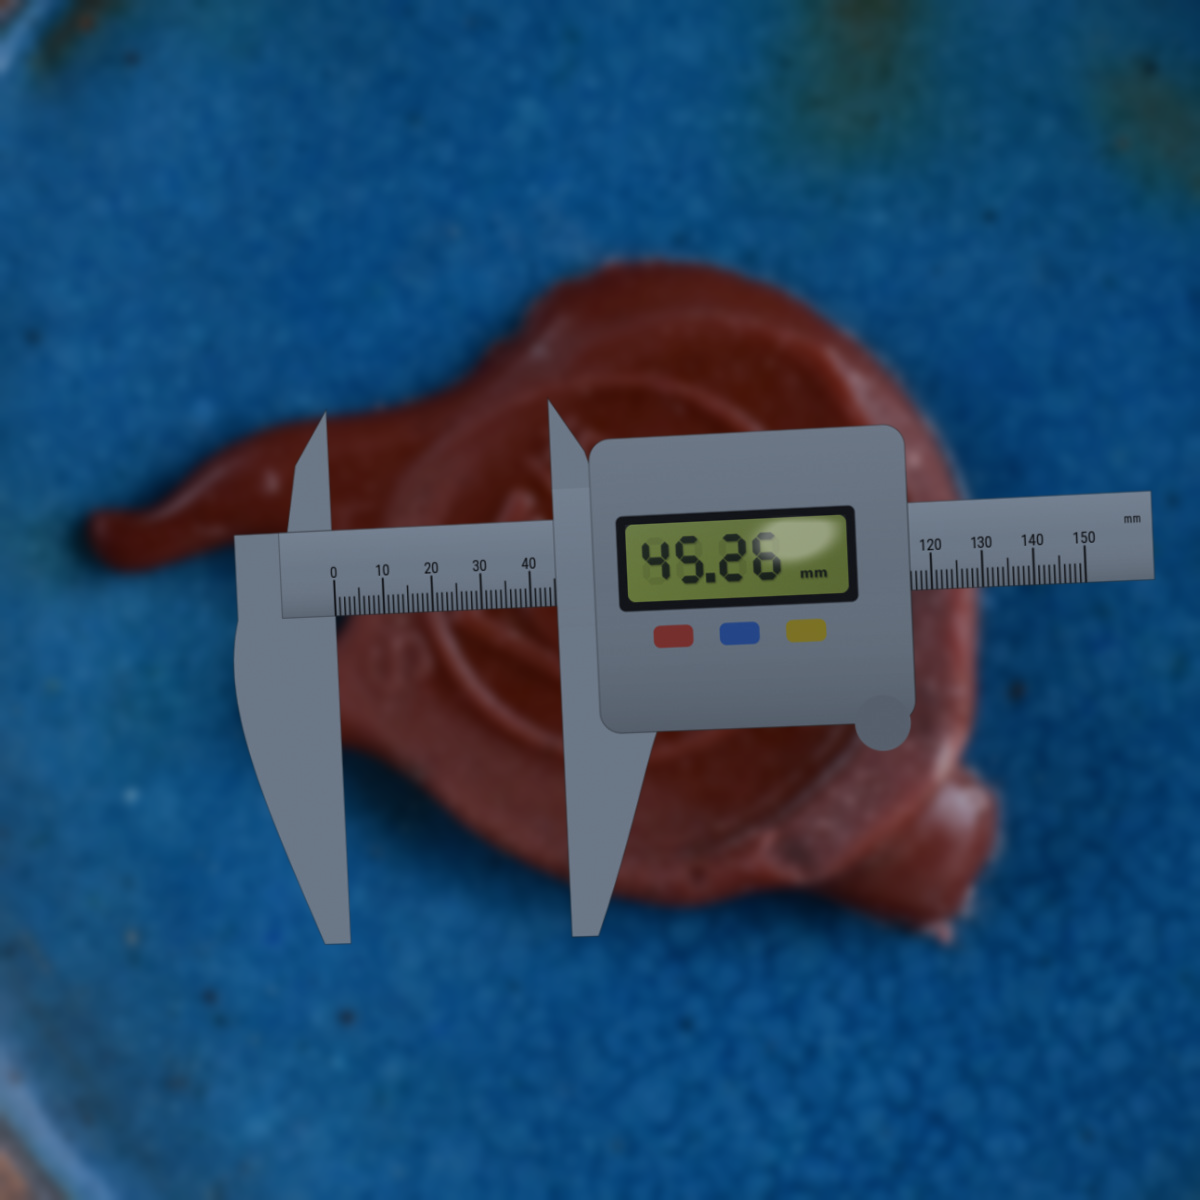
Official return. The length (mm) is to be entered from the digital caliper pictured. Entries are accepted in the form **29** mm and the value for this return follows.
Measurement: **45.26** mm
